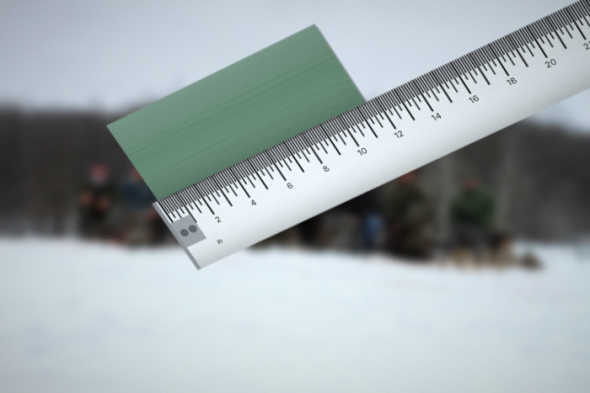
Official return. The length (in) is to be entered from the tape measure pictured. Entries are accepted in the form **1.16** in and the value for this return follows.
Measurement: **11.5** in
